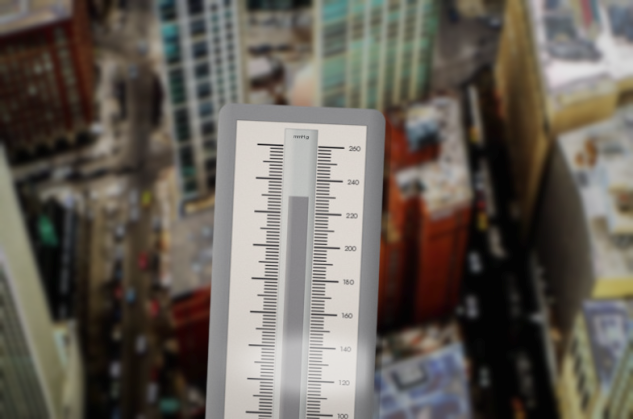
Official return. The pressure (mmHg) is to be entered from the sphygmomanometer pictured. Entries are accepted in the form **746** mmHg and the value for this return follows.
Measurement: **230** mmHg
